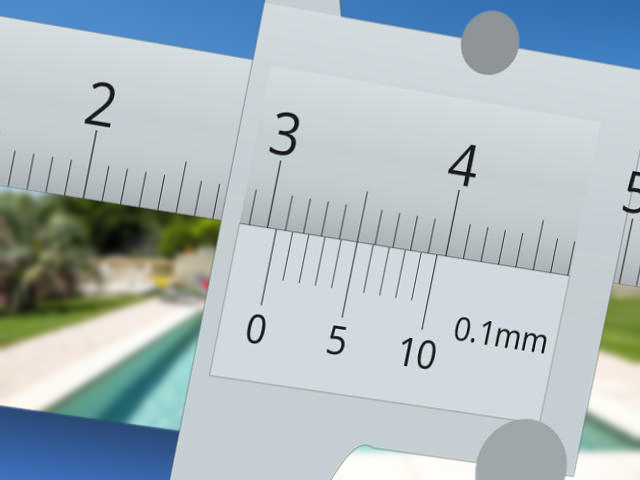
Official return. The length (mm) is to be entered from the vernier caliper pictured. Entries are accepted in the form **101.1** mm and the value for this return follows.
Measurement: **30.5** mm
